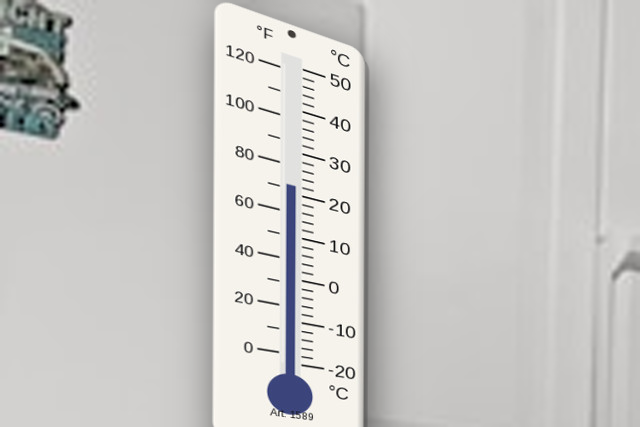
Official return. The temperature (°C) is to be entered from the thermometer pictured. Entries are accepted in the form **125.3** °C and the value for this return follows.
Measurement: **22** °C
